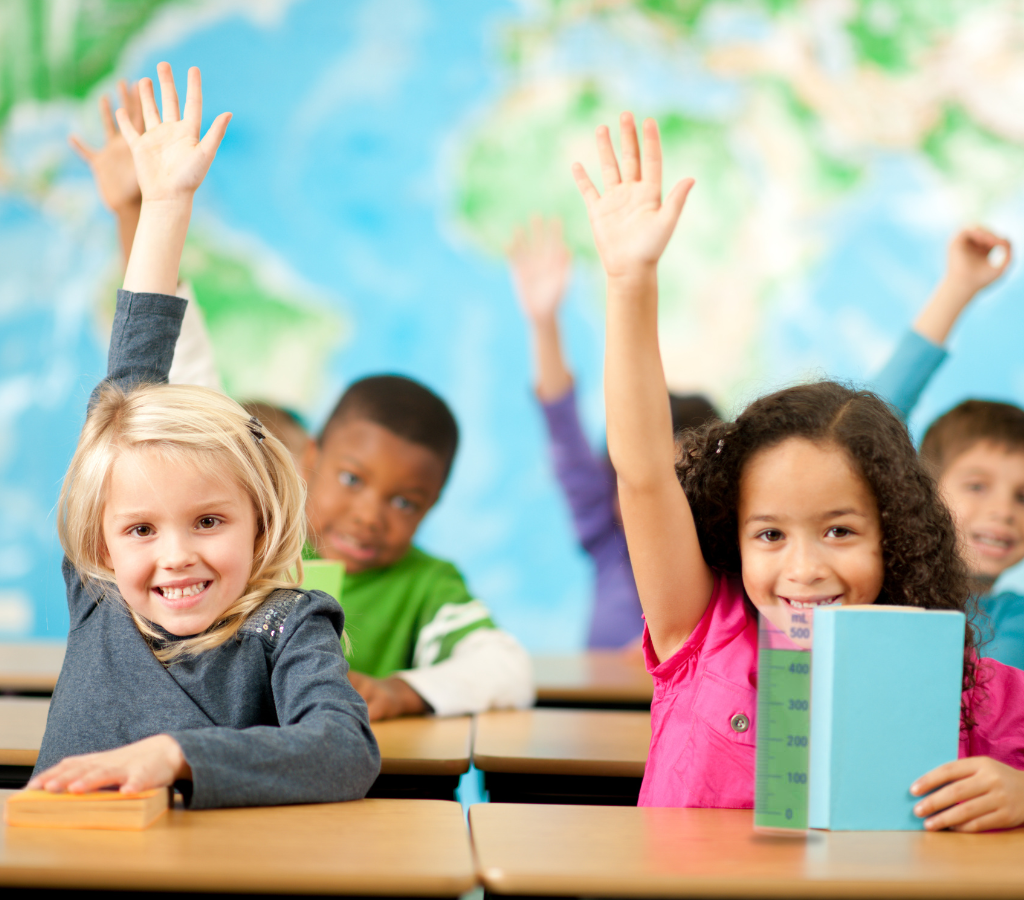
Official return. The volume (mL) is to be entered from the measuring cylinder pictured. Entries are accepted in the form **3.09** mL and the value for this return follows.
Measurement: **450** mL
